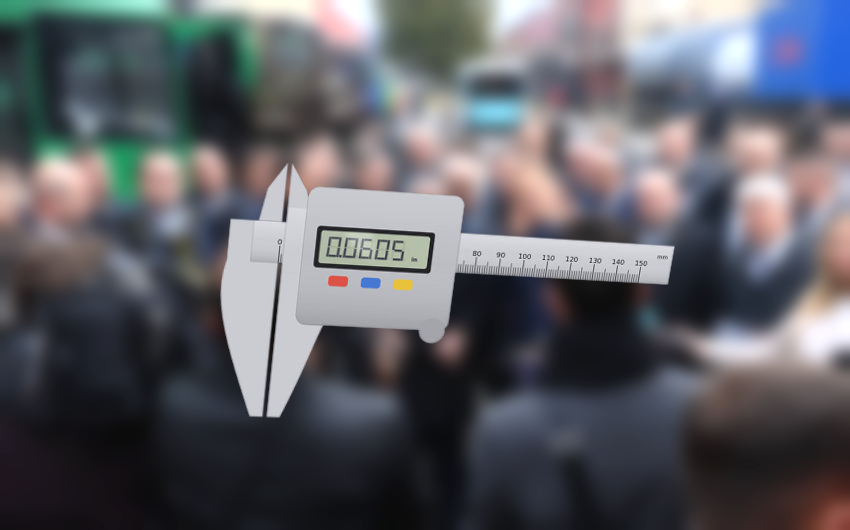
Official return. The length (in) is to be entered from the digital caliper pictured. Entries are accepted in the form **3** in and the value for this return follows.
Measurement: **0.0605** in
